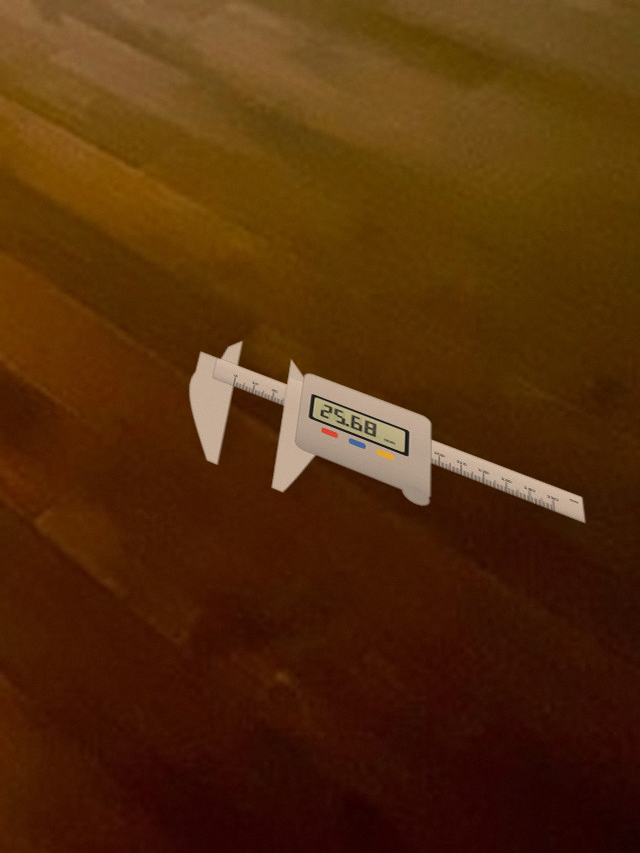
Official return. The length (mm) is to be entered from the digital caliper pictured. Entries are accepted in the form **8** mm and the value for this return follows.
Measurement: **25.68** mm
